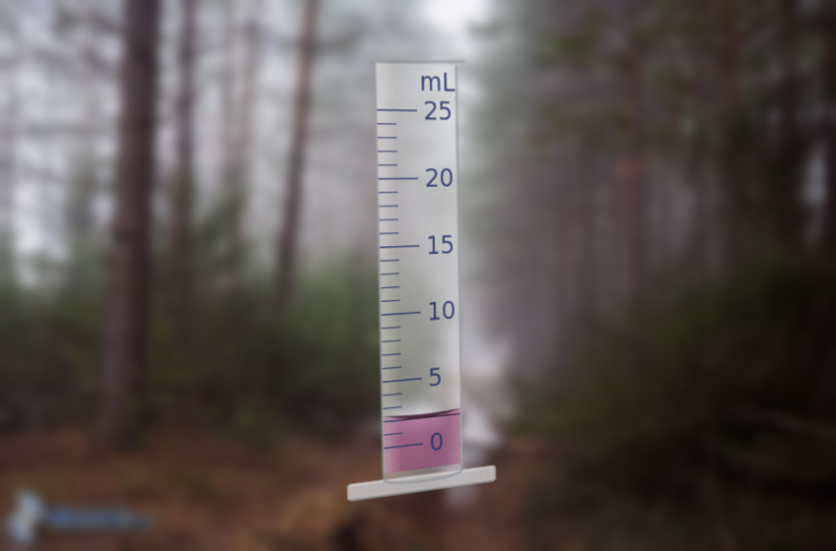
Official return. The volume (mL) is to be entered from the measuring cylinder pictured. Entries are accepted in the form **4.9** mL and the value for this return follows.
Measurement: **2** mL
